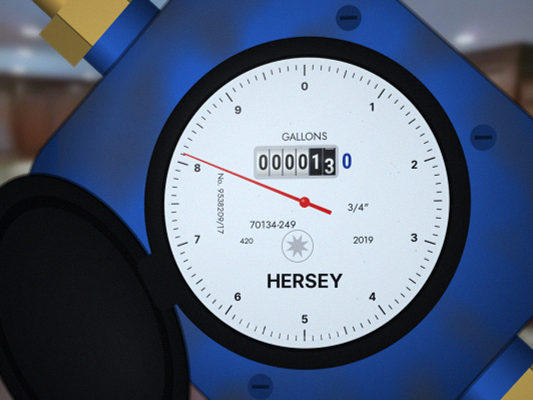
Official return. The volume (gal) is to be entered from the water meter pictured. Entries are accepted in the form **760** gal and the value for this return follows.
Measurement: **128.1** gal
